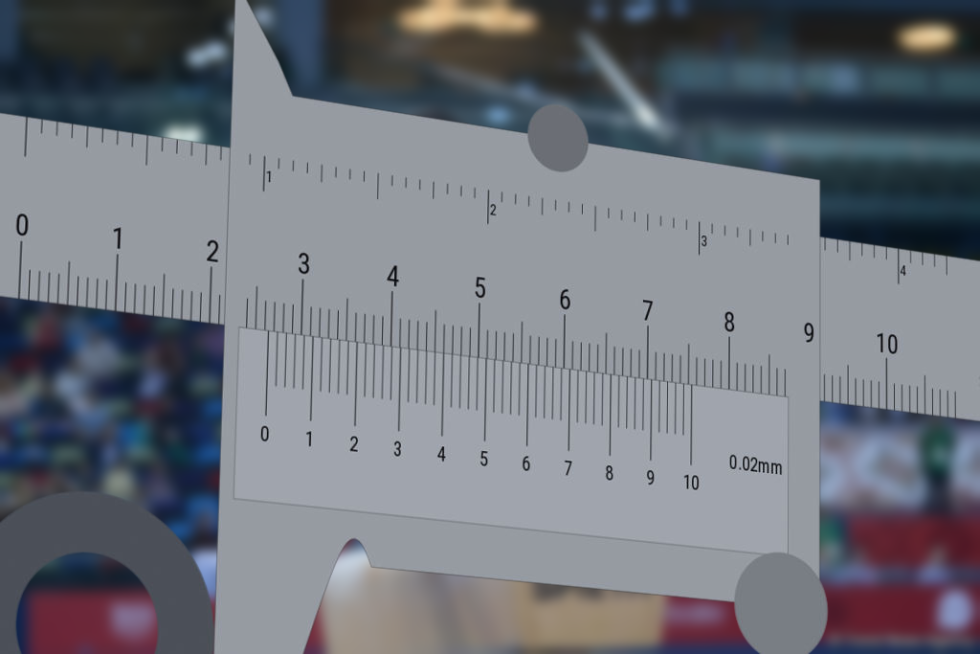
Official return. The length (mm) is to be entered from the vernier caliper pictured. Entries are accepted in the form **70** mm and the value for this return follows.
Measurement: **26.4** mm
